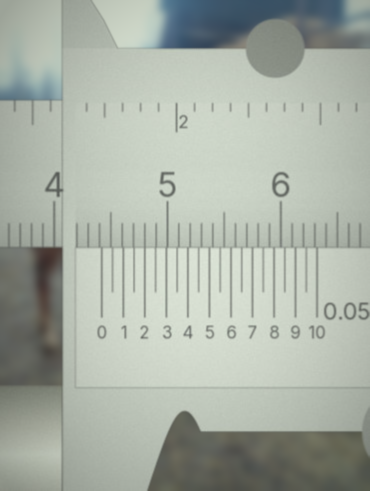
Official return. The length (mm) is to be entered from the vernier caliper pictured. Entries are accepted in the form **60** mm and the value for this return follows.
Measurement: **44.2** mm
